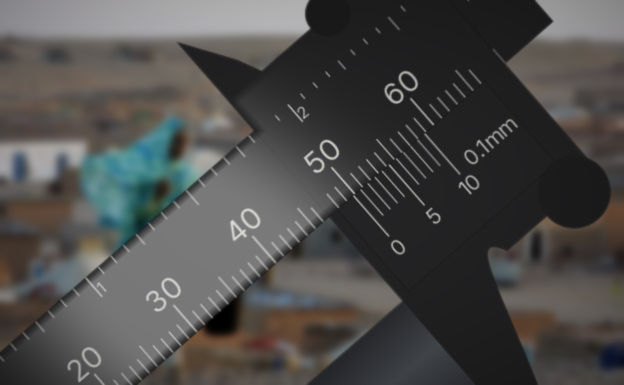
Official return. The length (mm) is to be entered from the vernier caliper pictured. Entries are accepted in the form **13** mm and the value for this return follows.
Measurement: **49.8** mm
